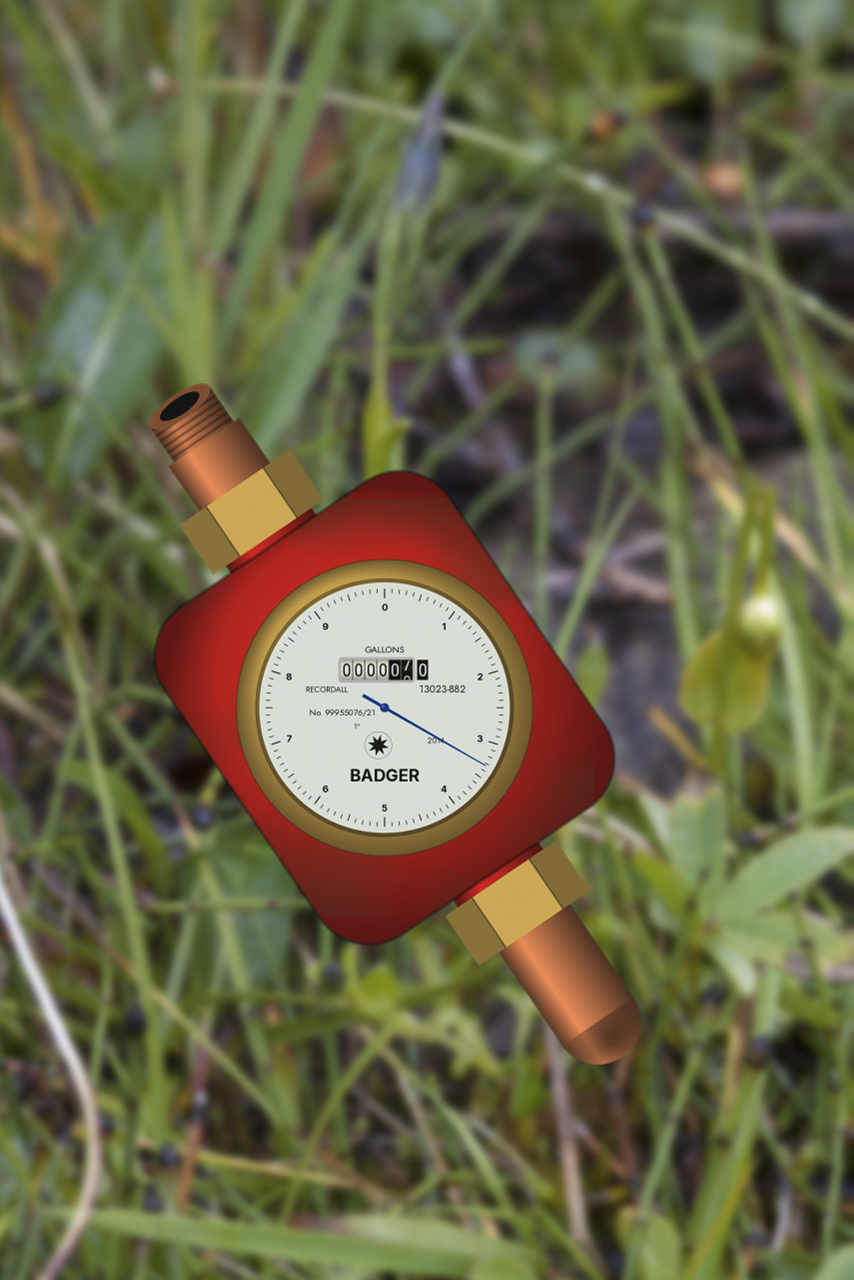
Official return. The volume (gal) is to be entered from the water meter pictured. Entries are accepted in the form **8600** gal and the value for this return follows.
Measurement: **73.3** gal
